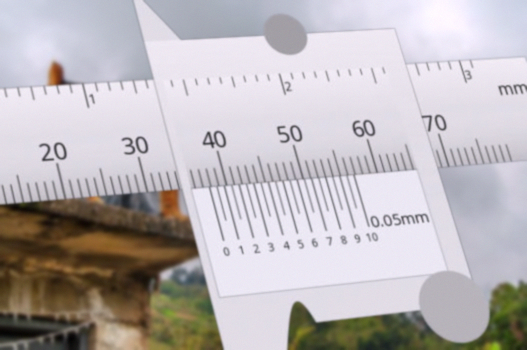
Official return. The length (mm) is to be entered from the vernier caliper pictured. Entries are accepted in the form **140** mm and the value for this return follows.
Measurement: **37.8** mm
